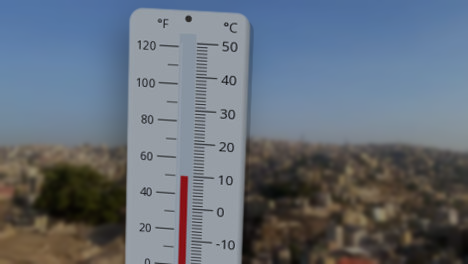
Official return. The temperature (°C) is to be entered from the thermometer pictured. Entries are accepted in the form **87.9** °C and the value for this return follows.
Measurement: **10** °C
